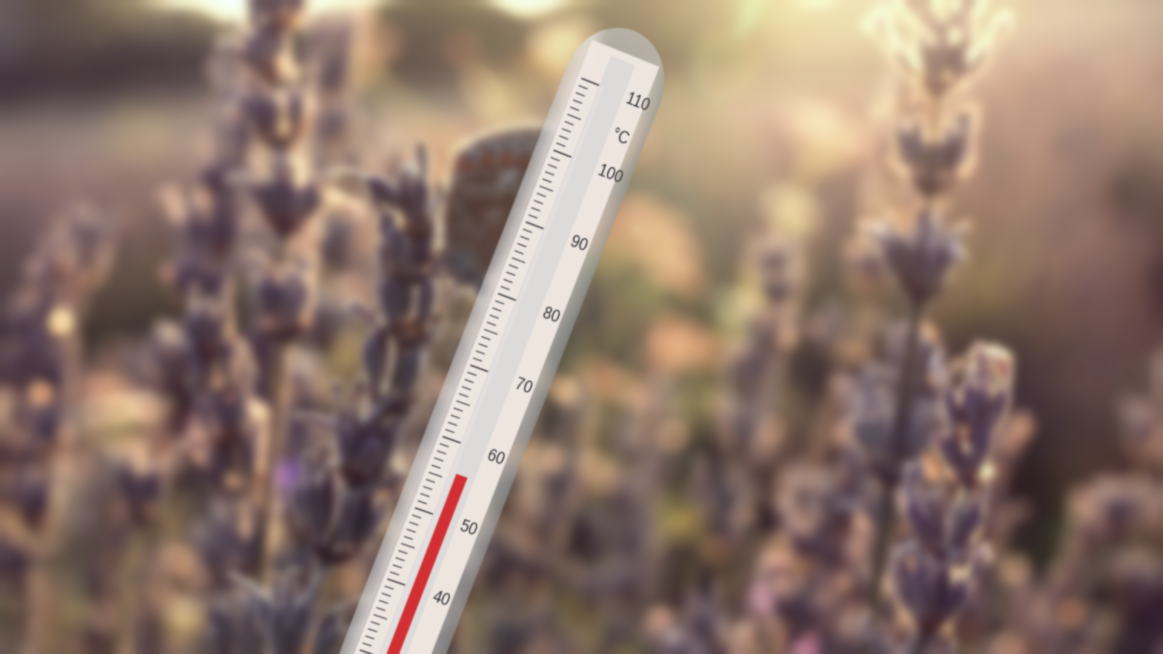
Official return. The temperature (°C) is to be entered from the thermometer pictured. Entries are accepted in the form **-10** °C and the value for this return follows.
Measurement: **56** °C
